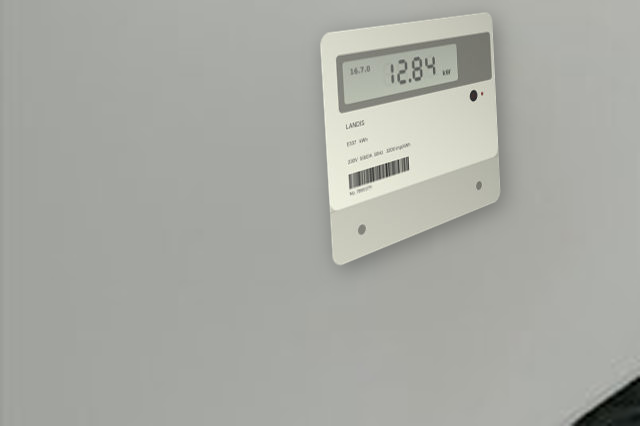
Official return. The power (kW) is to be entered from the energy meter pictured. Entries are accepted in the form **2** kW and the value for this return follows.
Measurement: **12.84** kW
